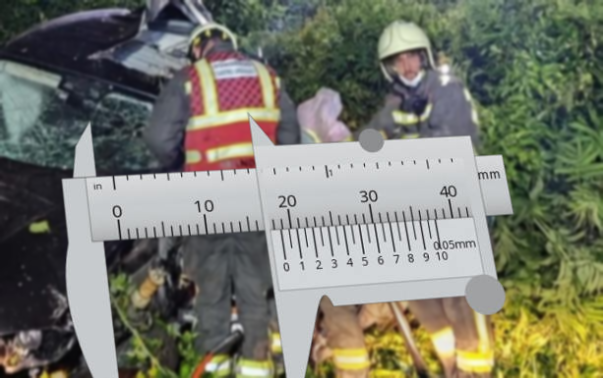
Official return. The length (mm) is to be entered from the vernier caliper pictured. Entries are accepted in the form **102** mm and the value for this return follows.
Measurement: **18.8** mm
